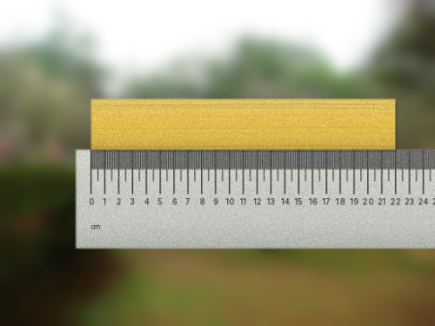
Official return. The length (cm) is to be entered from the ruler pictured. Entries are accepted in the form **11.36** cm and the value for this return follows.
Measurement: **22** cm
